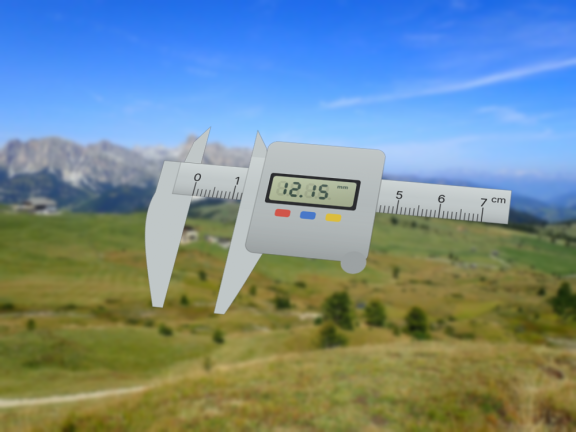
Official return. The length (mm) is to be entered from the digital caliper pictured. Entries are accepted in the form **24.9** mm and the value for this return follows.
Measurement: **12.15** mm
